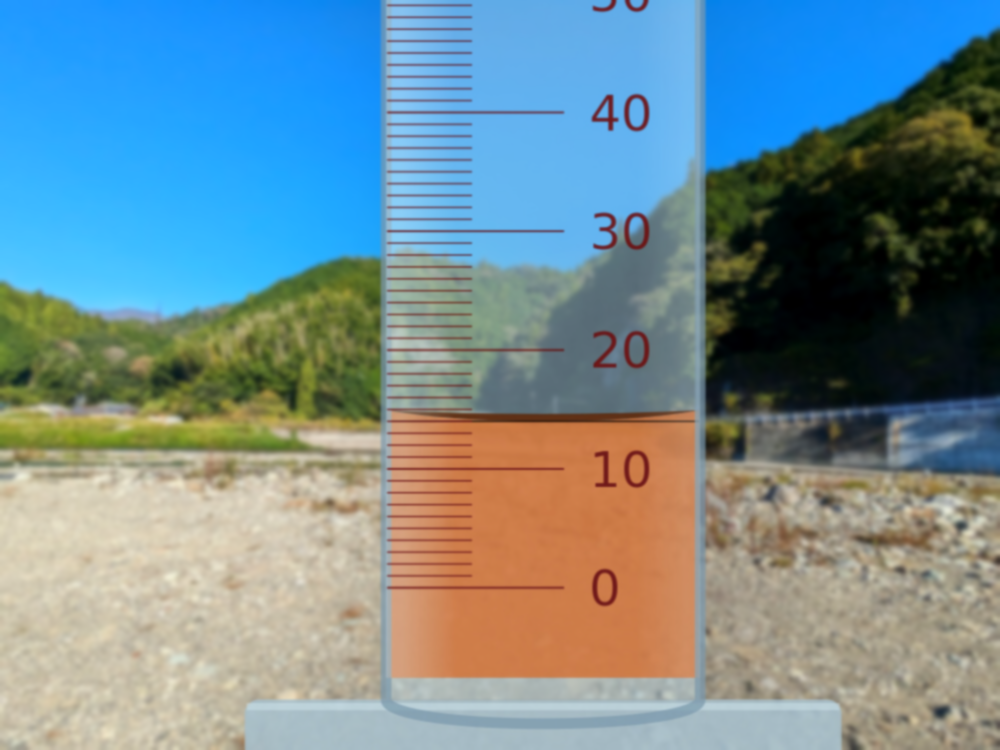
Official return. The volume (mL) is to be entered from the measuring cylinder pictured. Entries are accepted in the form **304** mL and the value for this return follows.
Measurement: **14** mL
